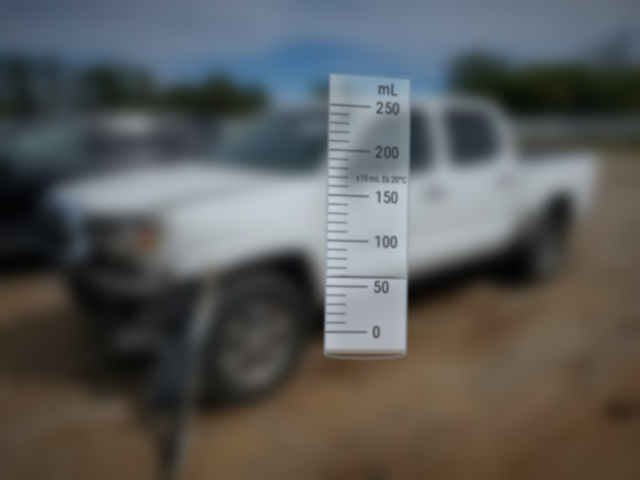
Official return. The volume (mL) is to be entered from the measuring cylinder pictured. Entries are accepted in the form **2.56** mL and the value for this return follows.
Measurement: **60** mL
